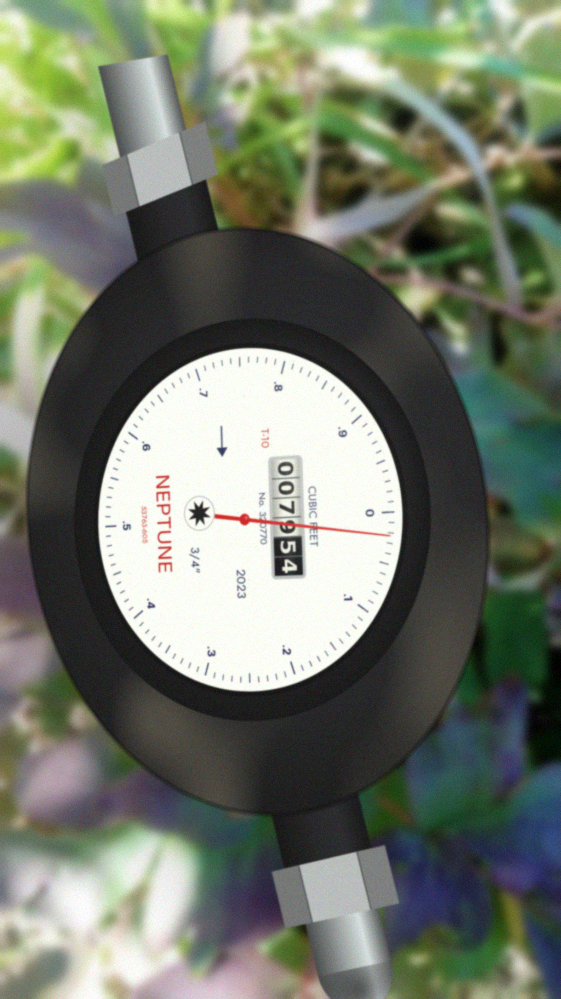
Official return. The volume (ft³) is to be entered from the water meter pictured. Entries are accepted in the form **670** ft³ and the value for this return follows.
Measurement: **7954.02** ft³
